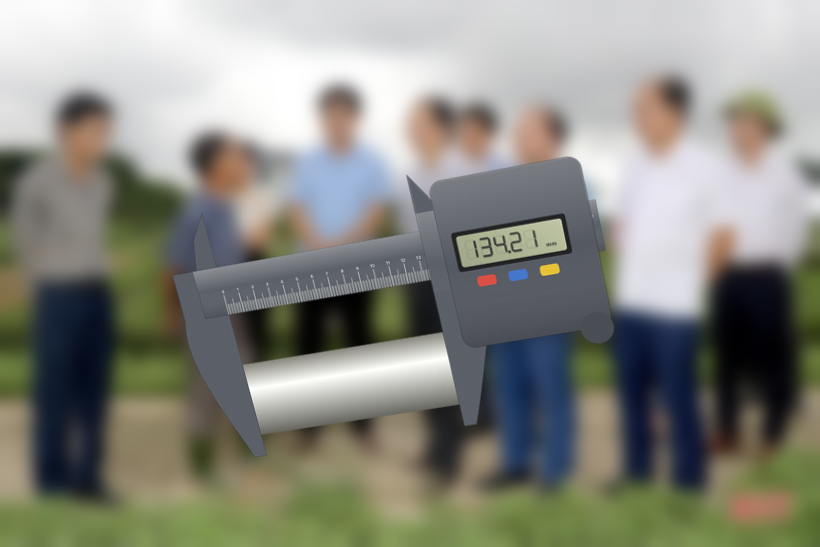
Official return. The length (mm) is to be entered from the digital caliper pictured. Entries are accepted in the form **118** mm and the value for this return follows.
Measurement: **134.21** mm
